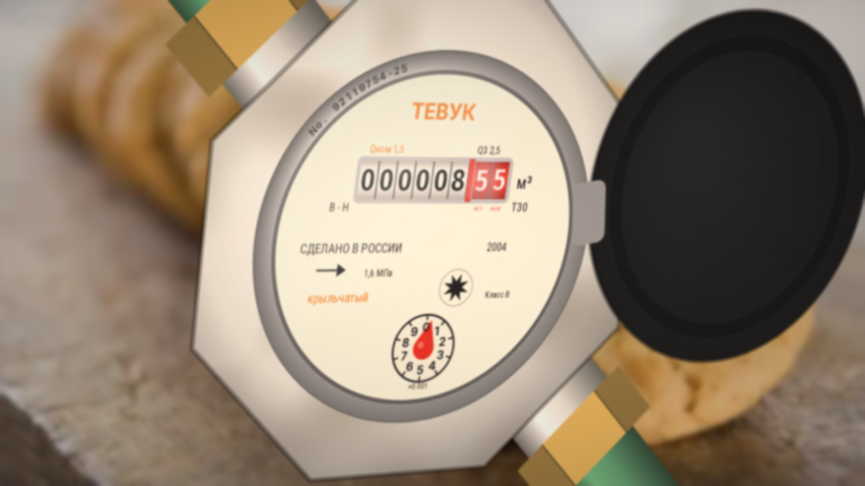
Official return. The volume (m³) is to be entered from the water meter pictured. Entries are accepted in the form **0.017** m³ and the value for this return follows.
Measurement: **8.550** m³
